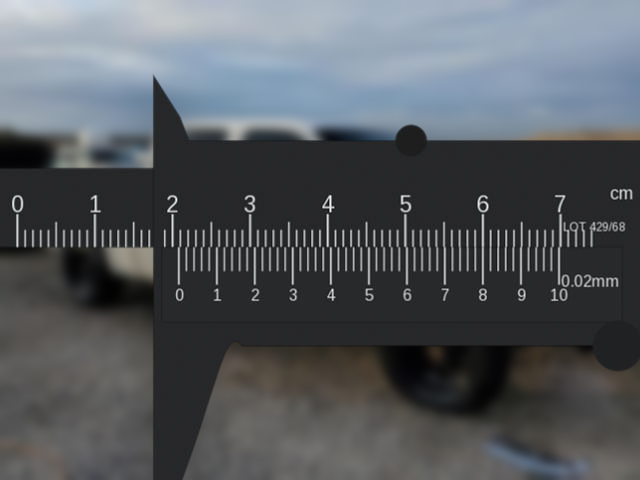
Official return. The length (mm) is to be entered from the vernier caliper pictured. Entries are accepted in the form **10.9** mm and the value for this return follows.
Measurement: **20.8** mm
